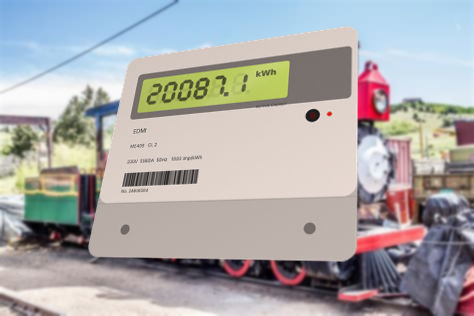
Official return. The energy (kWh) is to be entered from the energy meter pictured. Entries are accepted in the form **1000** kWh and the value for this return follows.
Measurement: **20087.1** kWh
